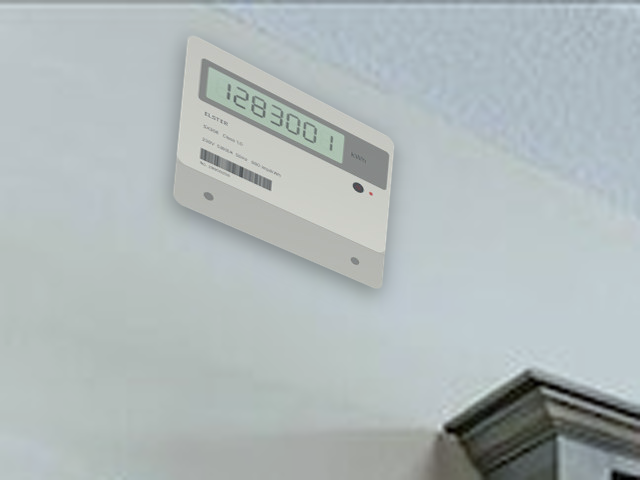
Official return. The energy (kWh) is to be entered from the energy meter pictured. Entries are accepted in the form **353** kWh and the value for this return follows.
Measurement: **1283001** kWh
